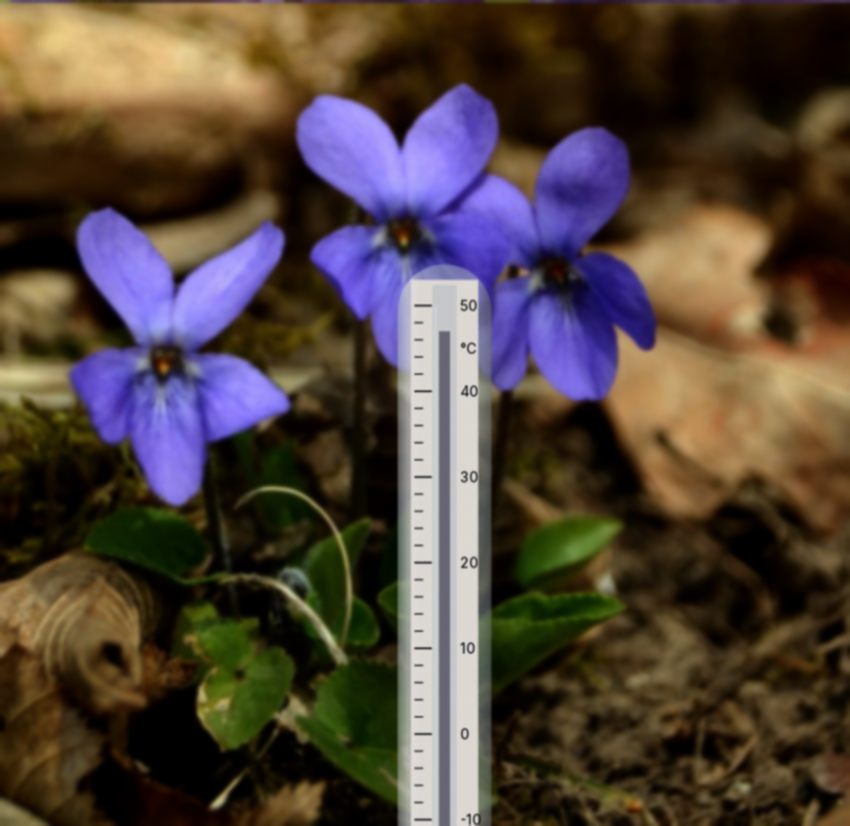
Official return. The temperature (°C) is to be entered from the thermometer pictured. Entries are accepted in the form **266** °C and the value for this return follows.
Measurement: **47** °C
